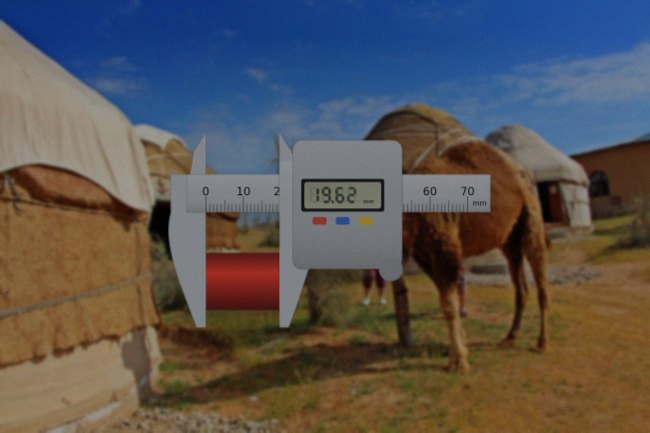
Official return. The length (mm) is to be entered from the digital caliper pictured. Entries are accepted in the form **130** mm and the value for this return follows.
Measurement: **19.62** mm
